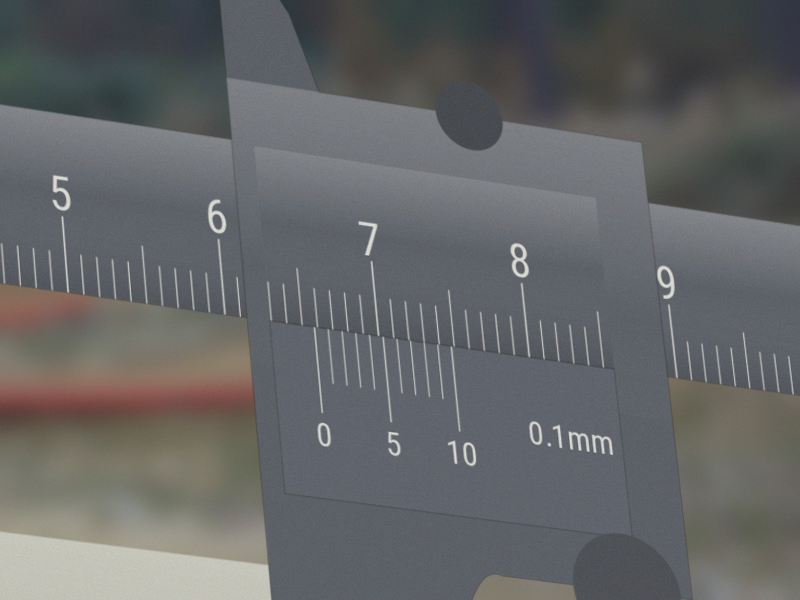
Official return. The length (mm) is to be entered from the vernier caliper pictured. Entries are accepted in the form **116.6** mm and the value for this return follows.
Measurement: **65.8** mm
